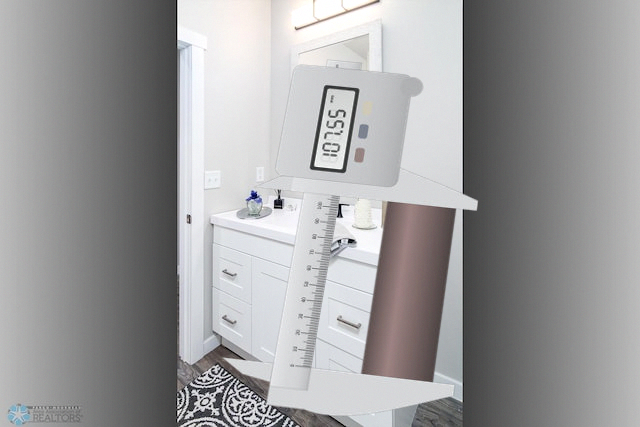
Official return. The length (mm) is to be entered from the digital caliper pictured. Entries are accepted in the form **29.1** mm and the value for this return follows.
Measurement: **107.55** mm
